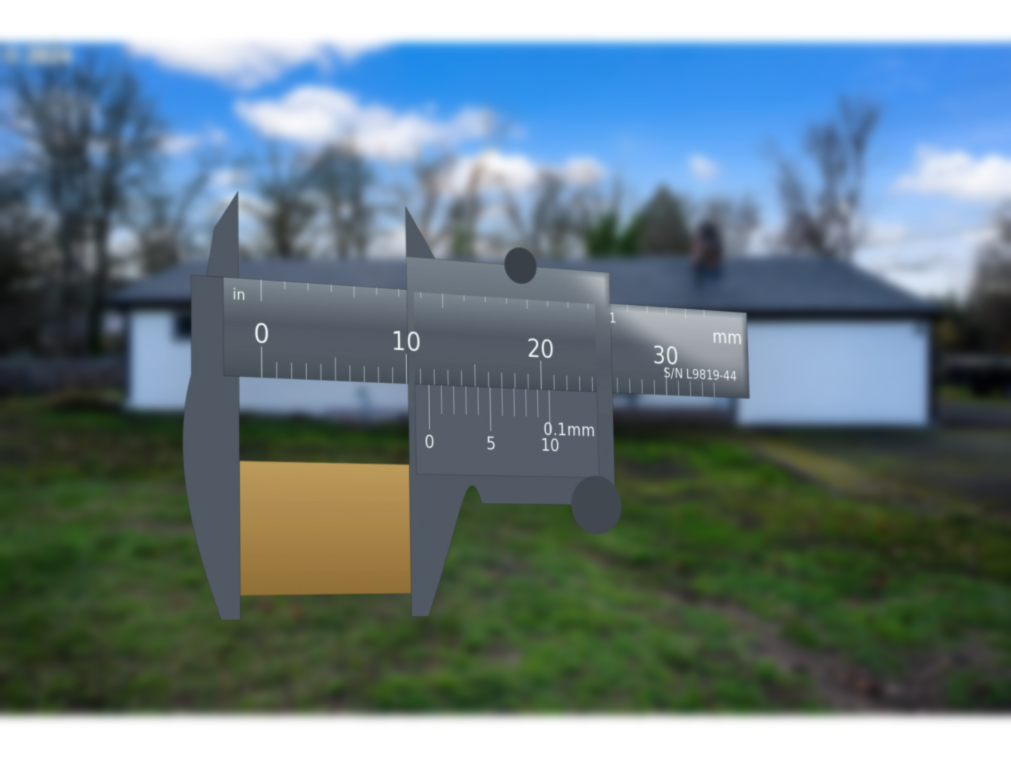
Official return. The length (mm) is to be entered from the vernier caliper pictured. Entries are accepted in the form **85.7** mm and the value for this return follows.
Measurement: **11.6** mm
